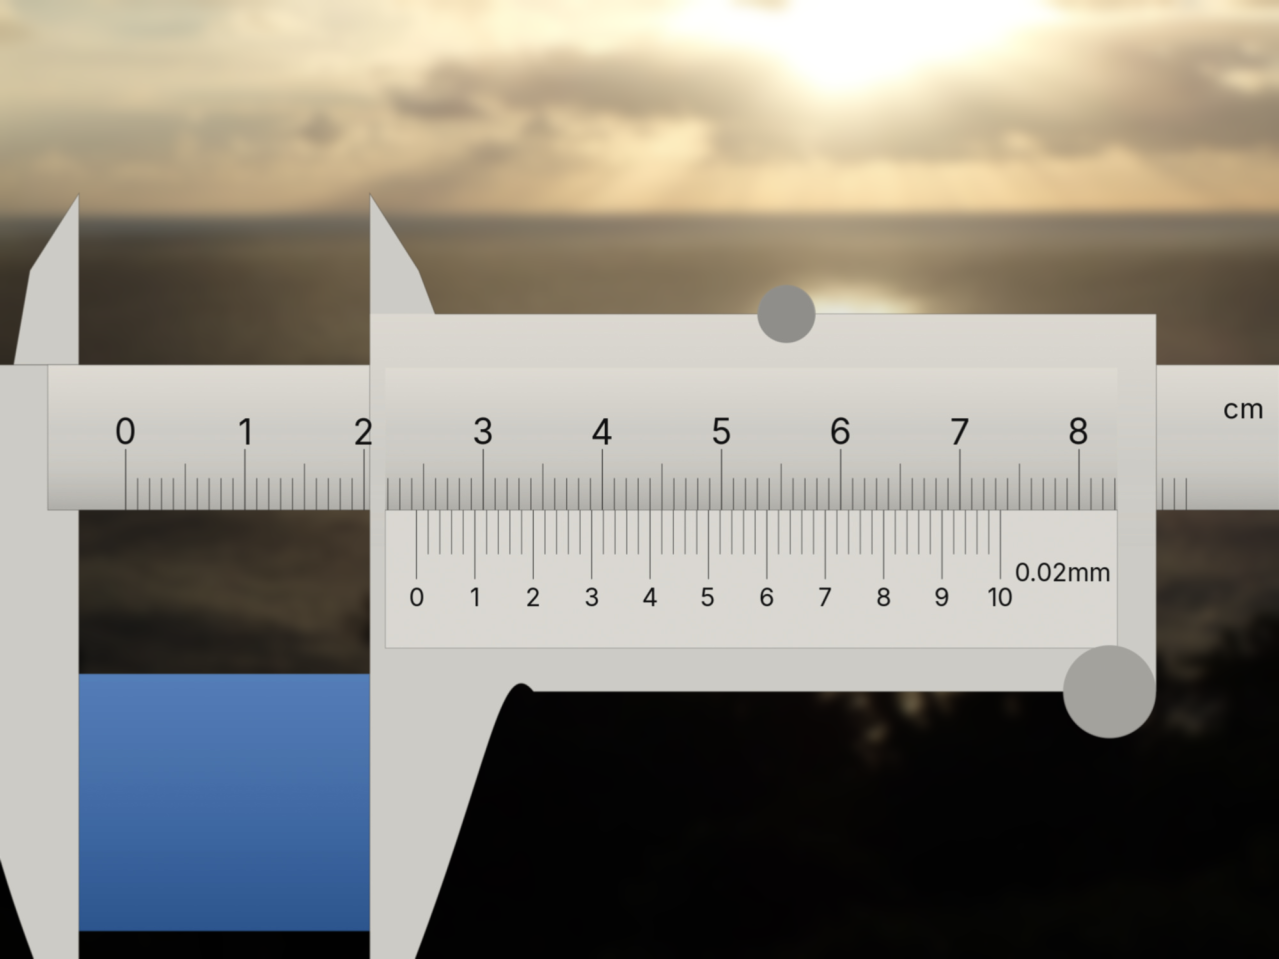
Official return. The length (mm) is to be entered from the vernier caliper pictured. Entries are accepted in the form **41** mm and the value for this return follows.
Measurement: **24.4** mm
